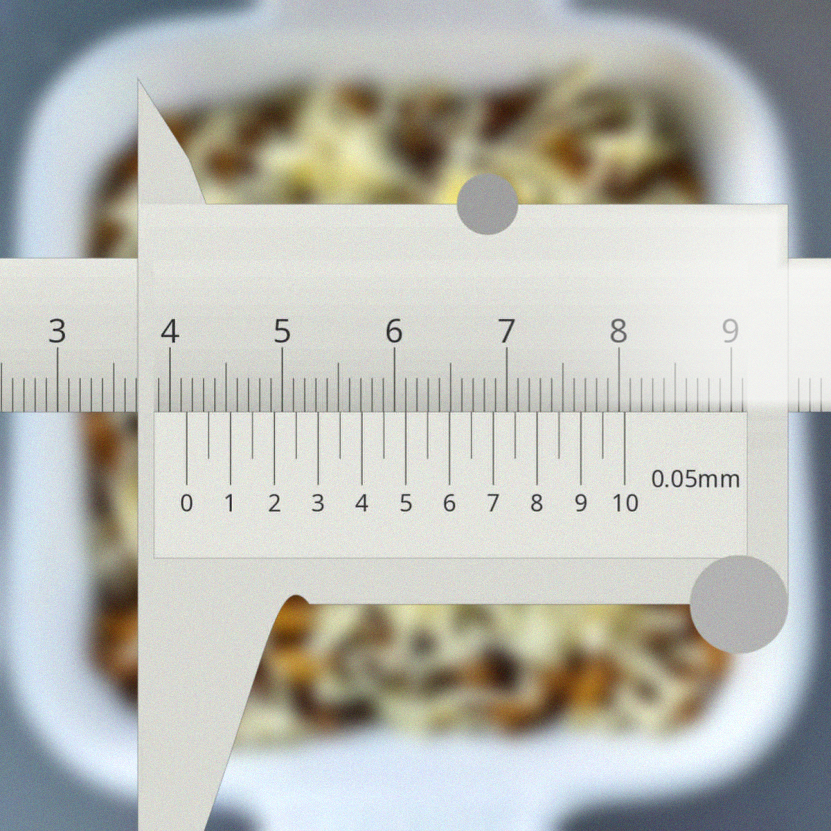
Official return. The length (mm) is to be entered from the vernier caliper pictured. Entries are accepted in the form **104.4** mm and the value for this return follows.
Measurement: **41.5** mm
